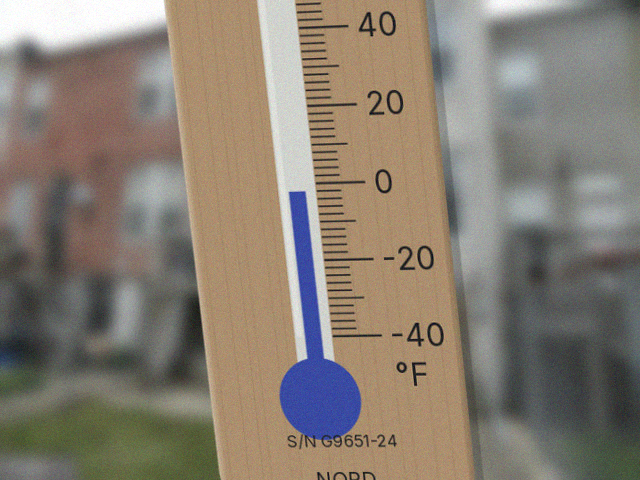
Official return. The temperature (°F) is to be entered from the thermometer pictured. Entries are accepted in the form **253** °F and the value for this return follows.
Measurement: **-2** °F
